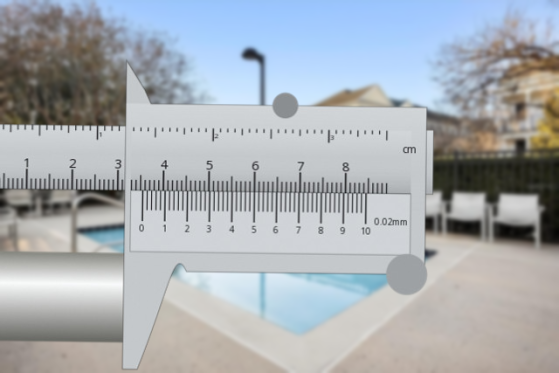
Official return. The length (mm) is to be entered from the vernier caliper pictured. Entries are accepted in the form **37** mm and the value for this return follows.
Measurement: **35.5** mm
